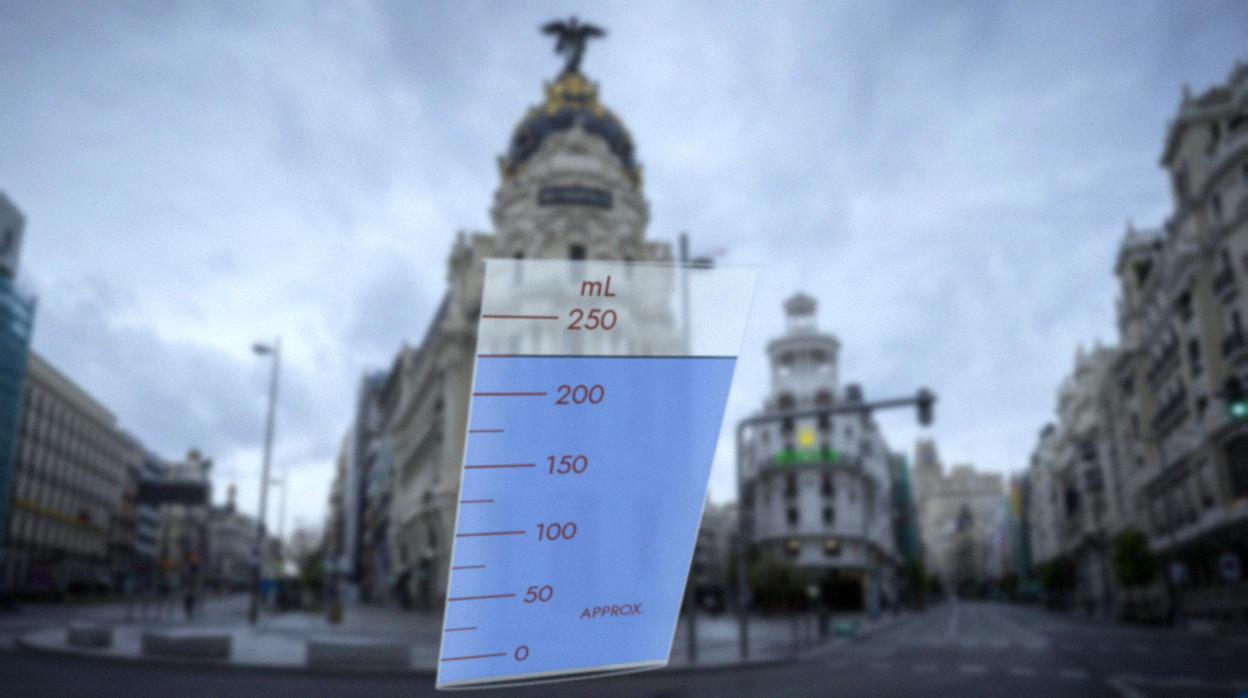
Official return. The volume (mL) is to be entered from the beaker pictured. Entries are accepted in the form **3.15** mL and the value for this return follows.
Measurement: **225** mL
